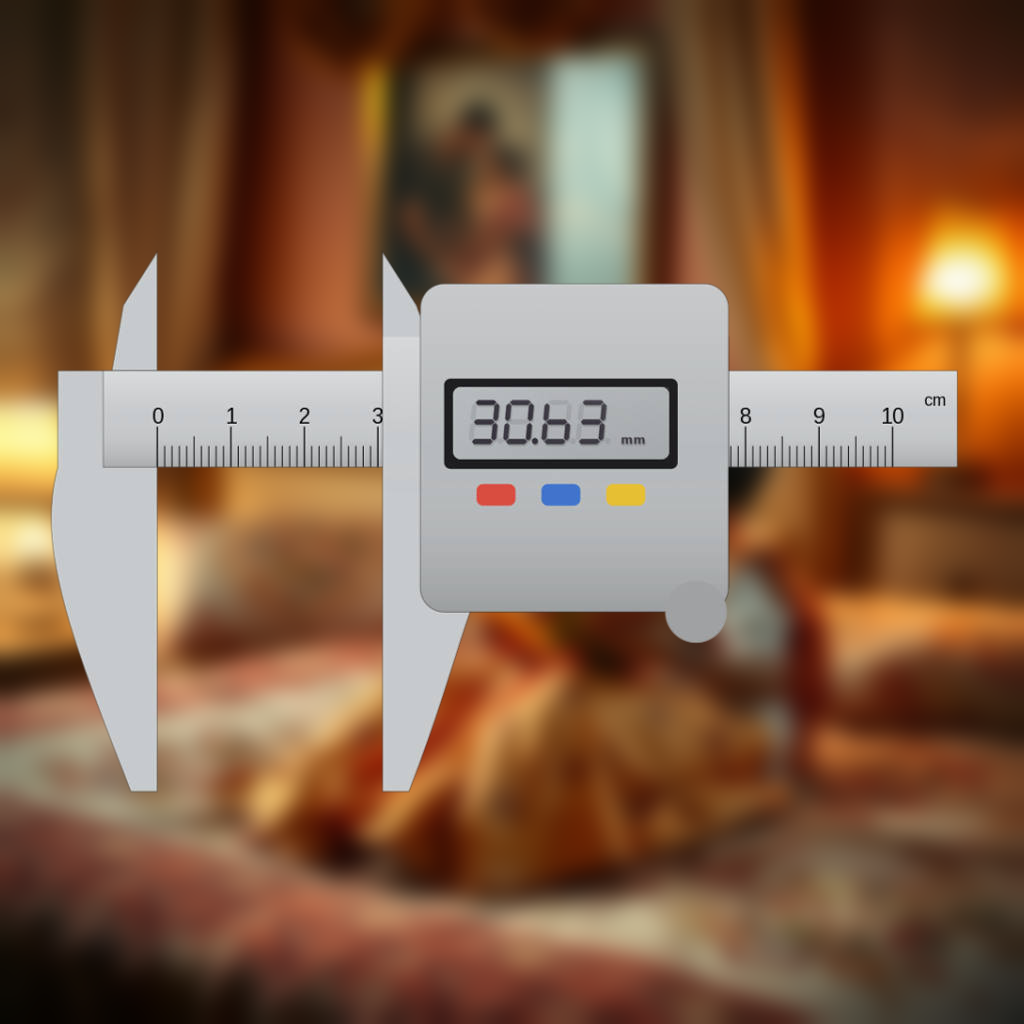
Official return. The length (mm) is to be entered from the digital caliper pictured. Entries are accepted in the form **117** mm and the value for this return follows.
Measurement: **30.63** mm
